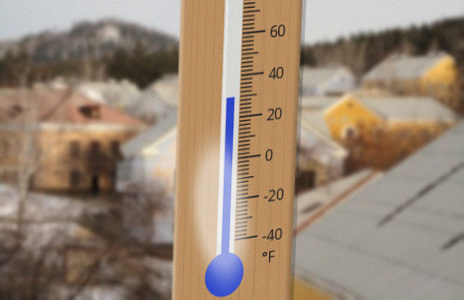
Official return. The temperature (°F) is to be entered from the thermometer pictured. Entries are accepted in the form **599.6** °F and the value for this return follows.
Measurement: **30** °F
